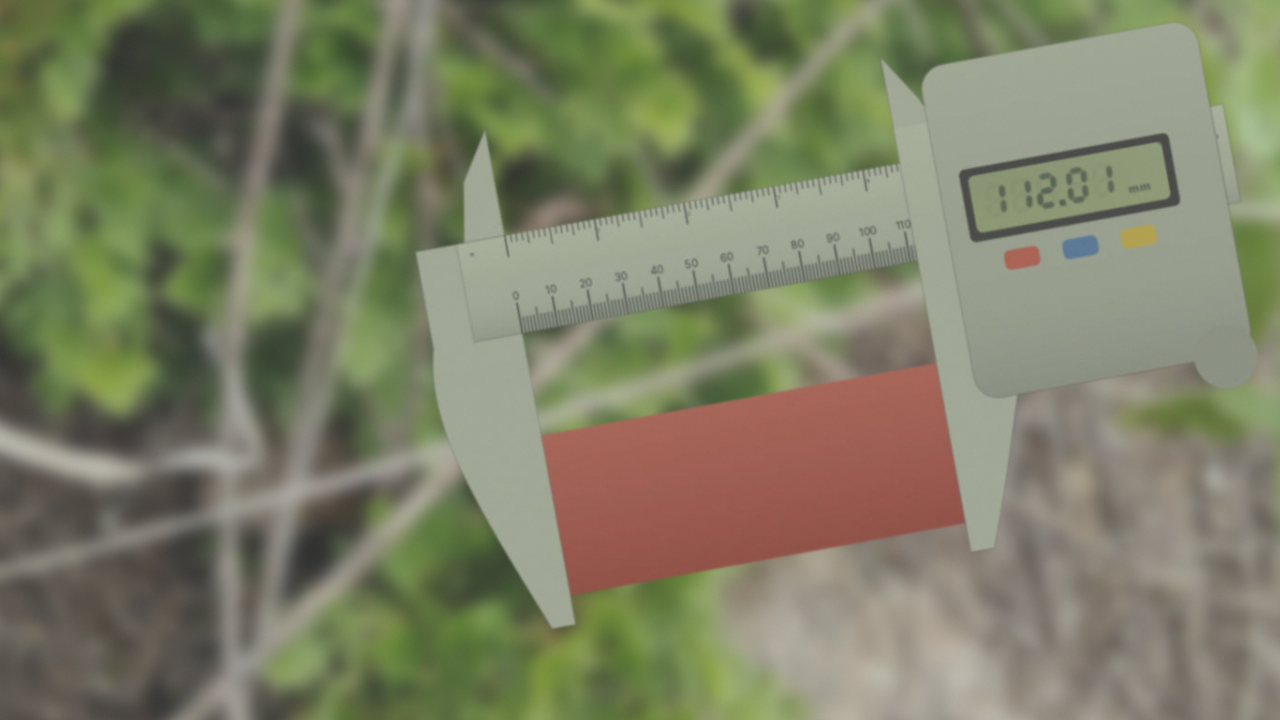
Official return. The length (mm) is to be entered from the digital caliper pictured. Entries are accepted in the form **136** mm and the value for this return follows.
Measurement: **112.01** mm
